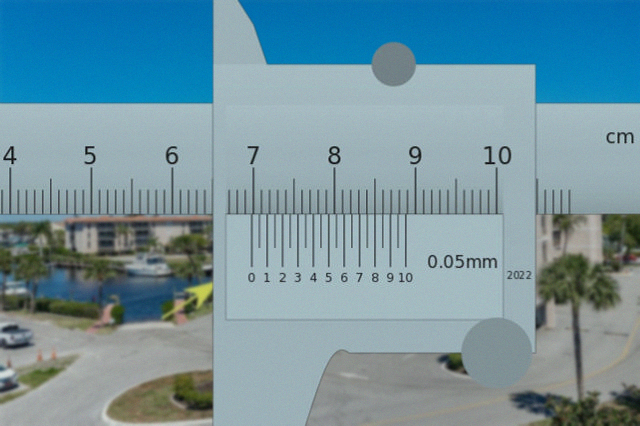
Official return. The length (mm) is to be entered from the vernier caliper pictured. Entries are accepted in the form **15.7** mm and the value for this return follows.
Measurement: **69.8** mm
